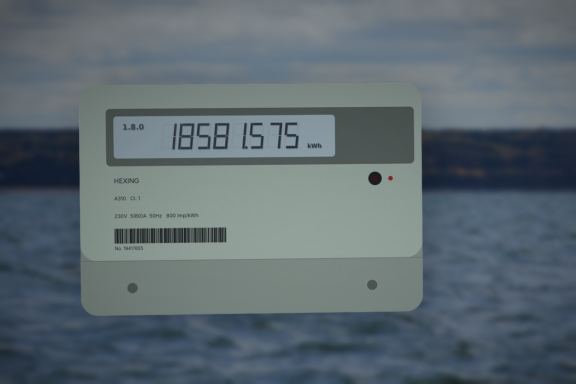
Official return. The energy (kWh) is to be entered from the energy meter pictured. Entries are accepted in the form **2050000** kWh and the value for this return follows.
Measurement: **18581.575** kWh
